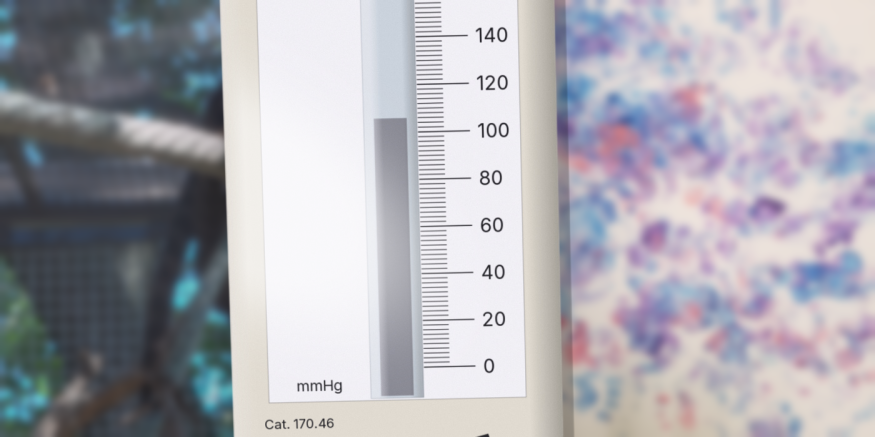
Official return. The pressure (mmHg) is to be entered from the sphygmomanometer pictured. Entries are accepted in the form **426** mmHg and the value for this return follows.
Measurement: **106** mmHg
